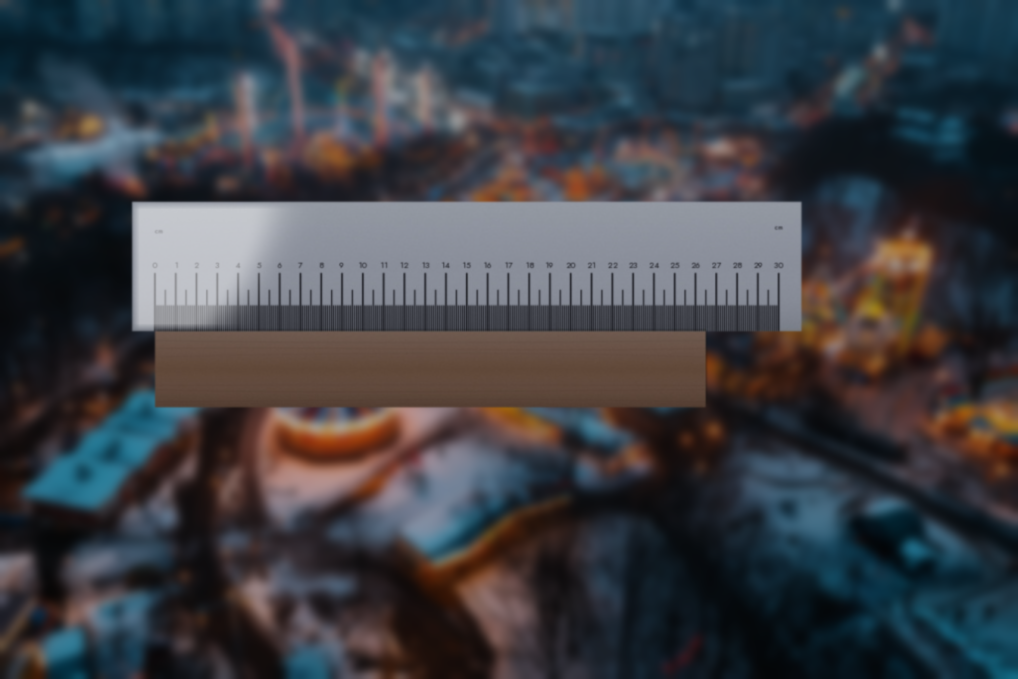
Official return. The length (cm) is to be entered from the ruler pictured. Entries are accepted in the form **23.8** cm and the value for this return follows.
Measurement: **26.5** cm
